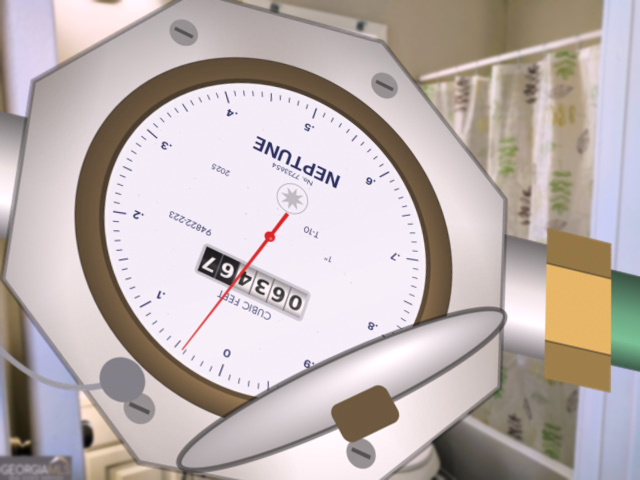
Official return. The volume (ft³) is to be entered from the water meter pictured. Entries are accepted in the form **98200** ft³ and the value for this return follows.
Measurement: **63467.04** ft³
